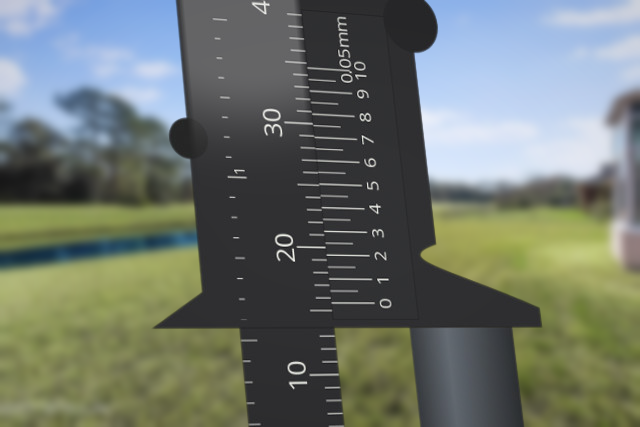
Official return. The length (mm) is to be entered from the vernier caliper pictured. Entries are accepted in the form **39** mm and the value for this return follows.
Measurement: **15.6** mm
